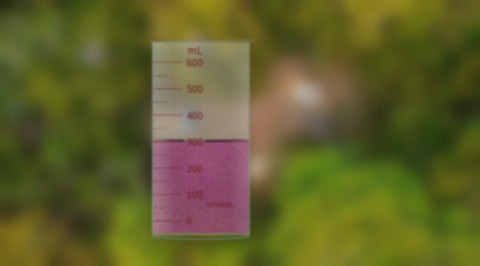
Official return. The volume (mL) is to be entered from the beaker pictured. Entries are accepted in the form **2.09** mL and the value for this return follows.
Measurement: **300** mL
